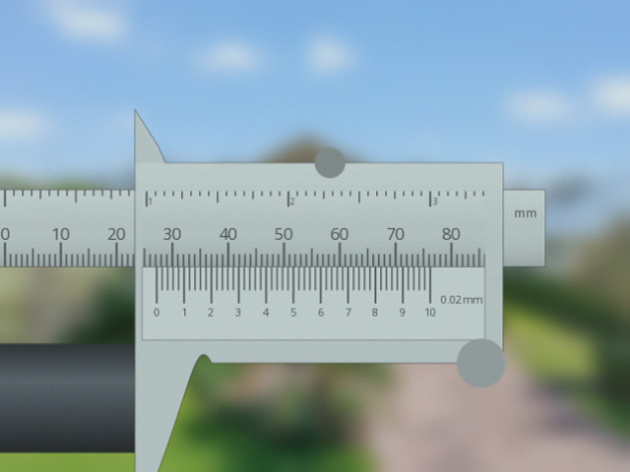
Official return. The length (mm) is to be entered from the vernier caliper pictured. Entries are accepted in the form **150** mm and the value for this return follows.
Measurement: **27.2** mm
